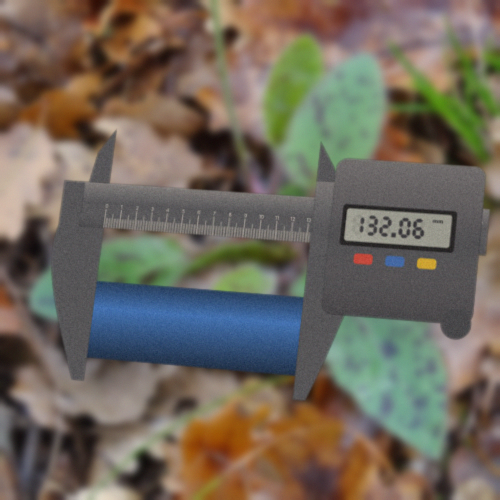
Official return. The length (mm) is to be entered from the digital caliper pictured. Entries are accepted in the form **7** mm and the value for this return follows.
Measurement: **132.06** mm
